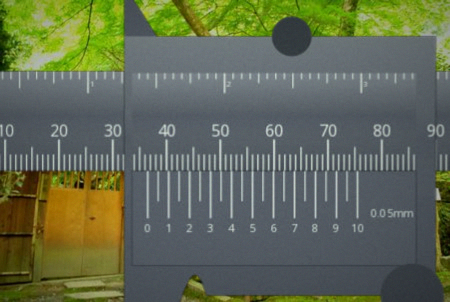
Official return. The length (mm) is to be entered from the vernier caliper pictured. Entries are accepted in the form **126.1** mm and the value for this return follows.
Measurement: **36.5** mm
